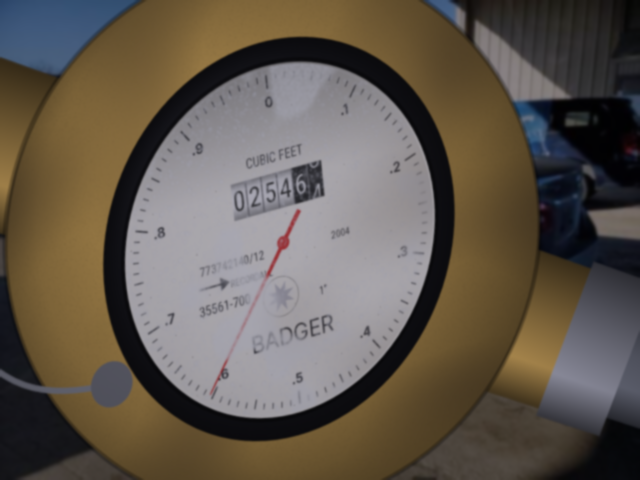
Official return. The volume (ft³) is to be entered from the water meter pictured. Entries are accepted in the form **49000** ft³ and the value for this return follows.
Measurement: **25463.60** ft³
